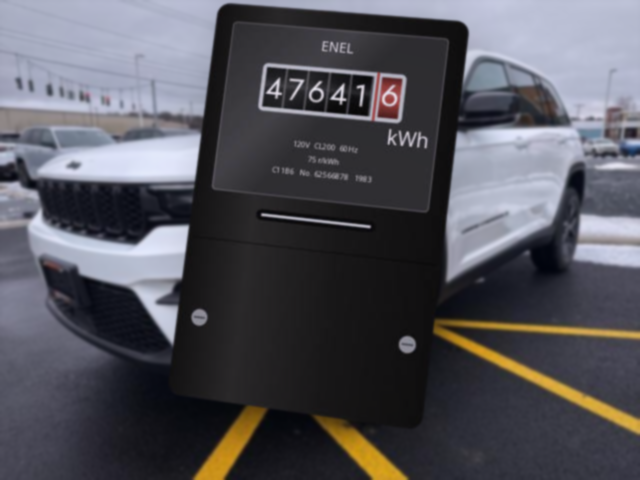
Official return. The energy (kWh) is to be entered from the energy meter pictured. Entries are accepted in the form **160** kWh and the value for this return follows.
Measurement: **47641.6** kWh
